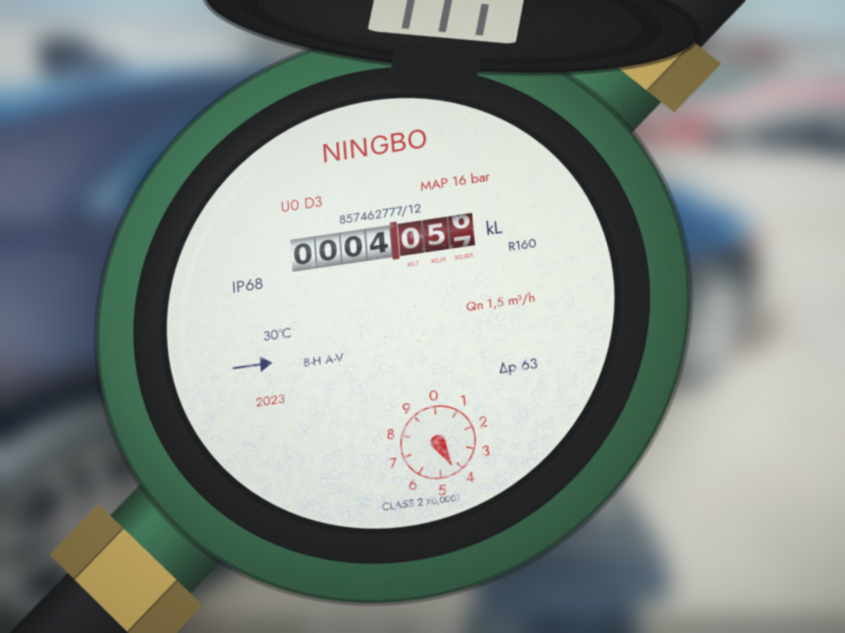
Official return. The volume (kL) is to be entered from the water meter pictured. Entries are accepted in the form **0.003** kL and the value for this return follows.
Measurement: **4.0564** kL
